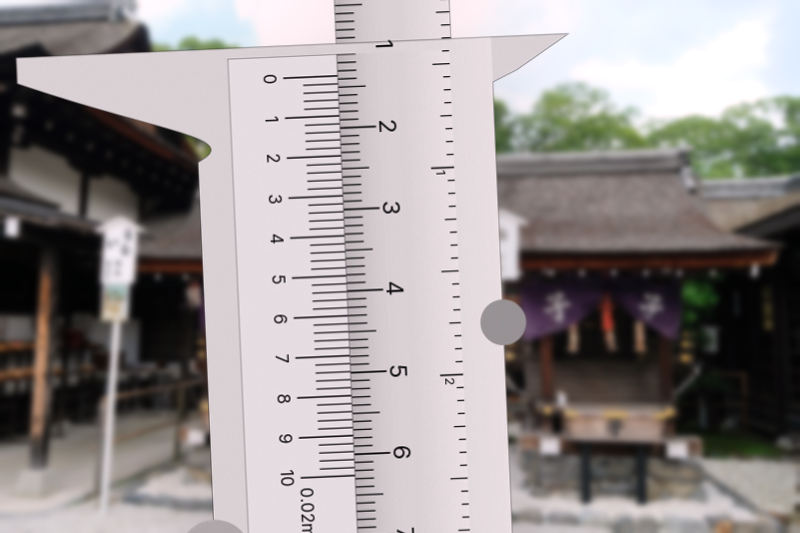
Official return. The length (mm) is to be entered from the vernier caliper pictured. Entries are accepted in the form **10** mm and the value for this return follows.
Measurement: **13.6** mm
